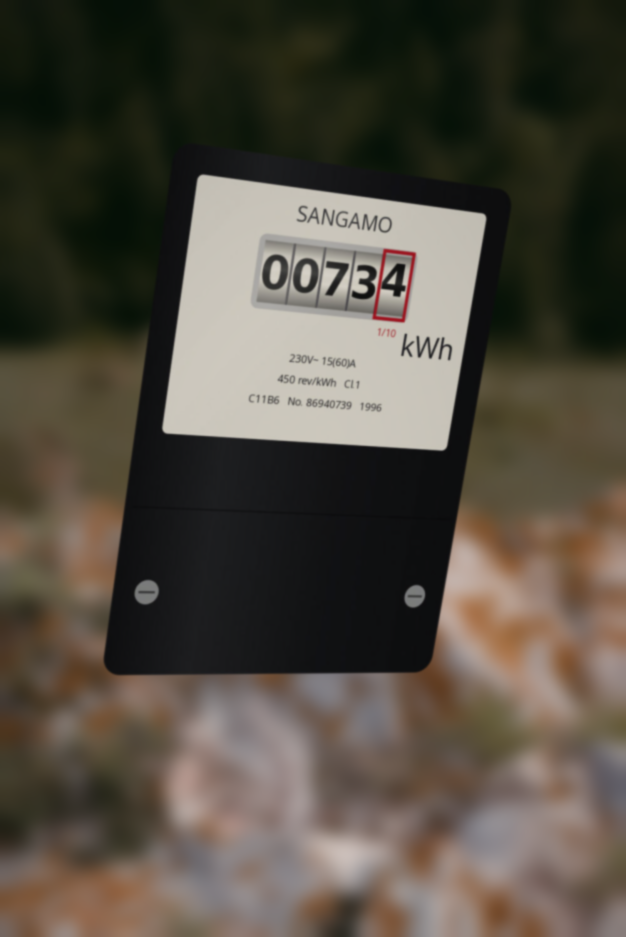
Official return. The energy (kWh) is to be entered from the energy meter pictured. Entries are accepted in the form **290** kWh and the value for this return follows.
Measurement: **73.4** kWh
